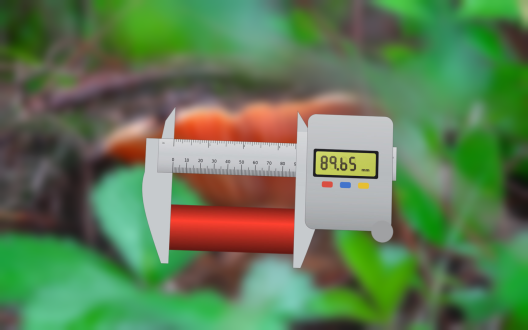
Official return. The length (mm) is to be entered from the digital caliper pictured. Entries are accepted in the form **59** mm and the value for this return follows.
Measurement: **89.65** mm
